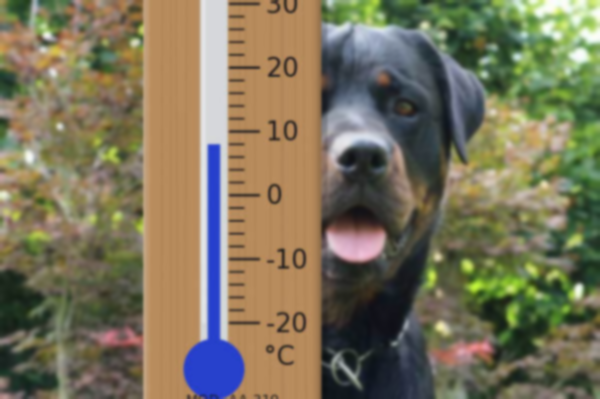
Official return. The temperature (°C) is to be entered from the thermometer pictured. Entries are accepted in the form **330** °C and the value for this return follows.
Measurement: **8** °C
